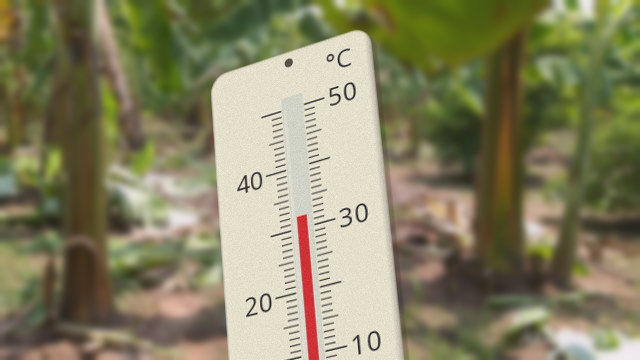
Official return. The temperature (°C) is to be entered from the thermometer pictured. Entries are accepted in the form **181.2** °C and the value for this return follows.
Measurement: **32** °C
